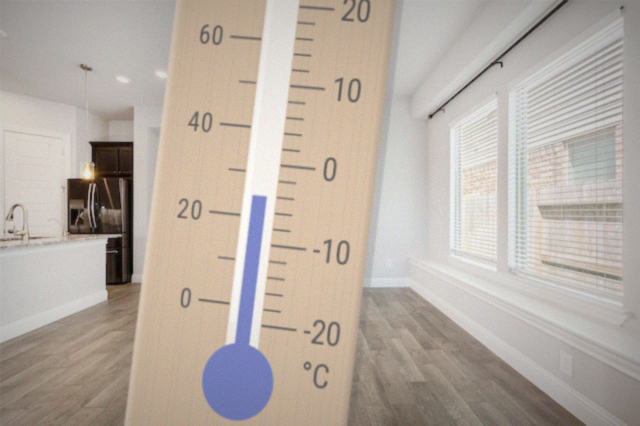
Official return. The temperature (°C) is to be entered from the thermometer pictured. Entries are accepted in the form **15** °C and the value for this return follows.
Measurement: **-4** °C
